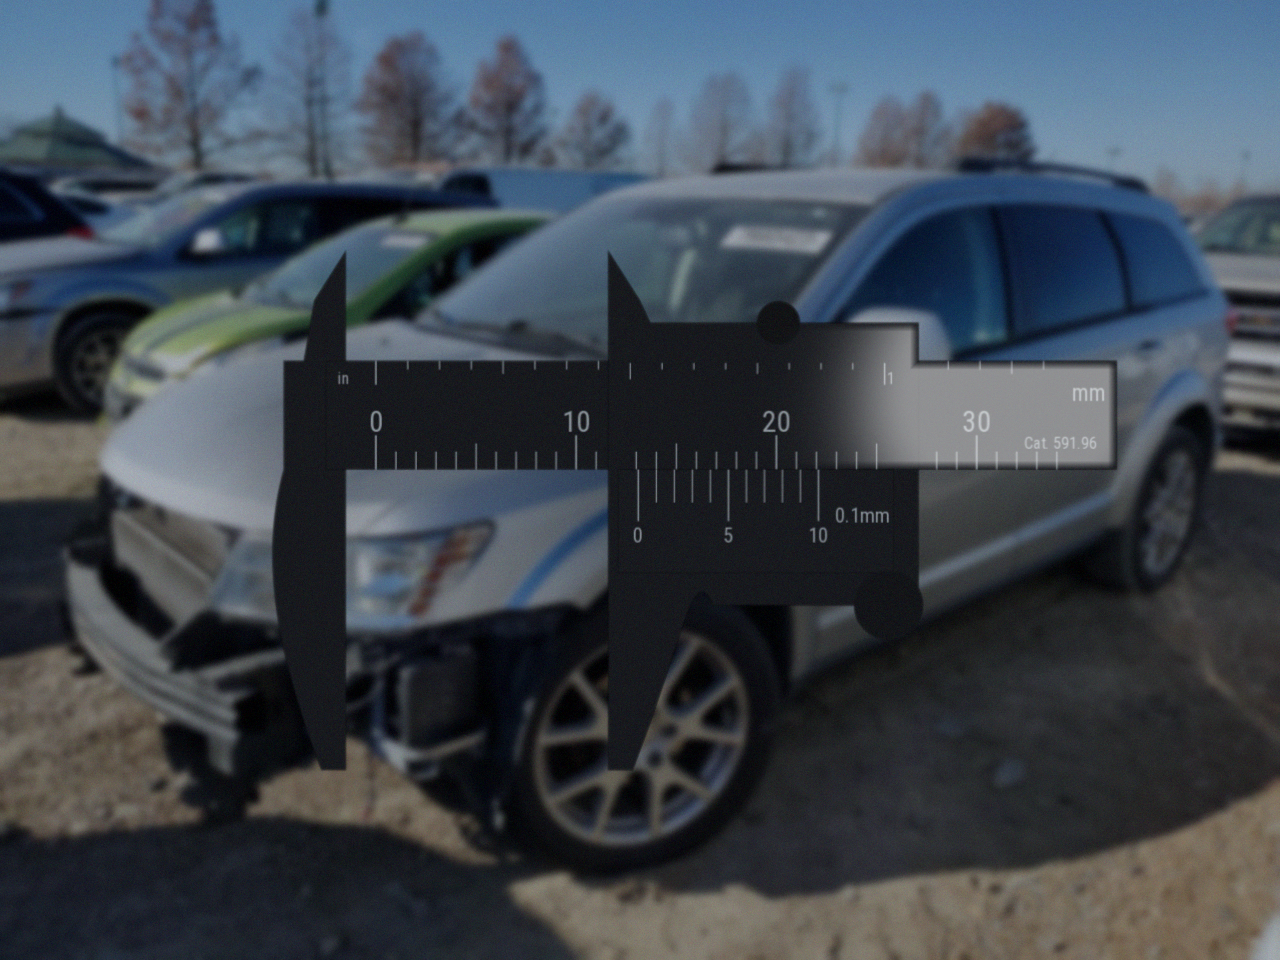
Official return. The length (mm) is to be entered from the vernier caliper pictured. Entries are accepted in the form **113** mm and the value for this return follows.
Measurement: **13.1** mm
